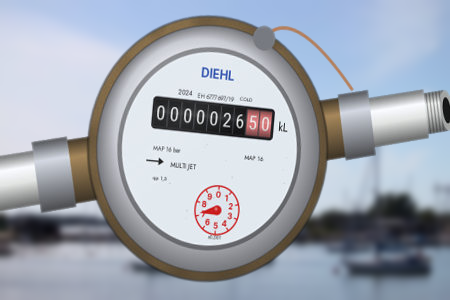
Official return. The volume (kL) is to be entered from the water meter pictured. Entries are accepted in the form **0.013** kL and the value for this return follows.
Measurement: **26.507** kL
